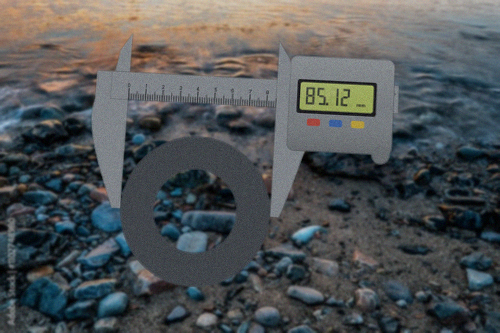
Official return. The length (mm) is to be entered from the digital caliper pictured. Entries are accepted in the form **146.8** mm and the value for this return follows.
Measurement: **85.12** mm
